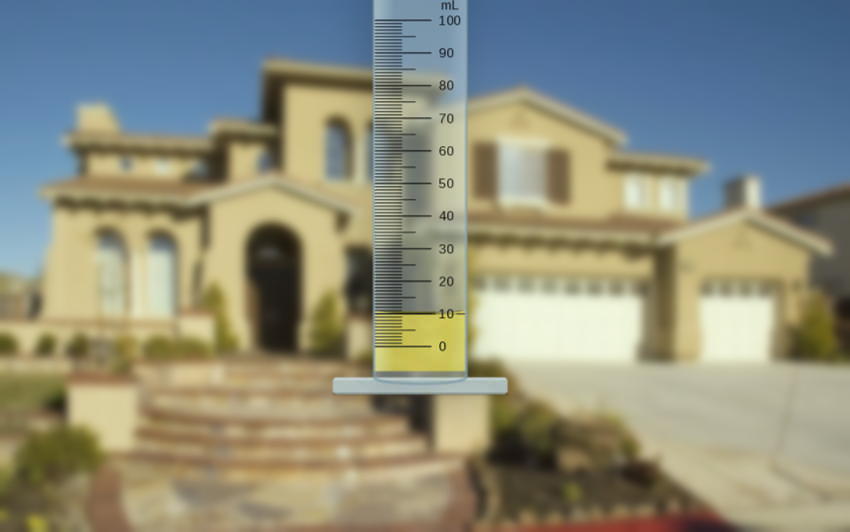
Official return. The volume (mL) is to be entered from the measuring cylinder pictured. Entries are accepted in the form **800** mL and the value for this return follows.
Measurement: **10** mL
